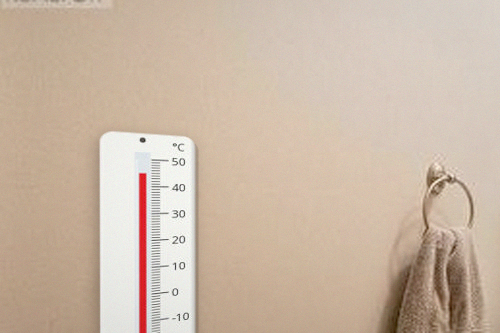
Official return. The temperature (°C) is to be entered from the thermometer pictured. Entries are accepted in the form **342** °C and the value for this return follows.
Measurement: **45** °C
